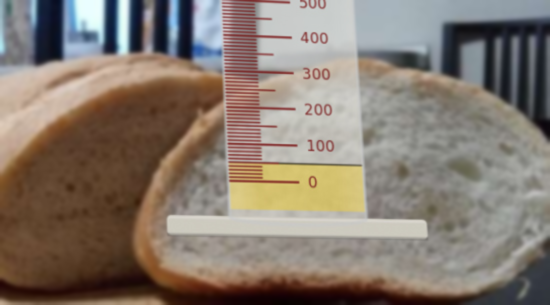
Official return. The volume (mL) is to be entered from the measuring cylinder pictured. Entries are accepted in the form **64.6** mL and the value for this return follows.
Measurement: **50** mL
